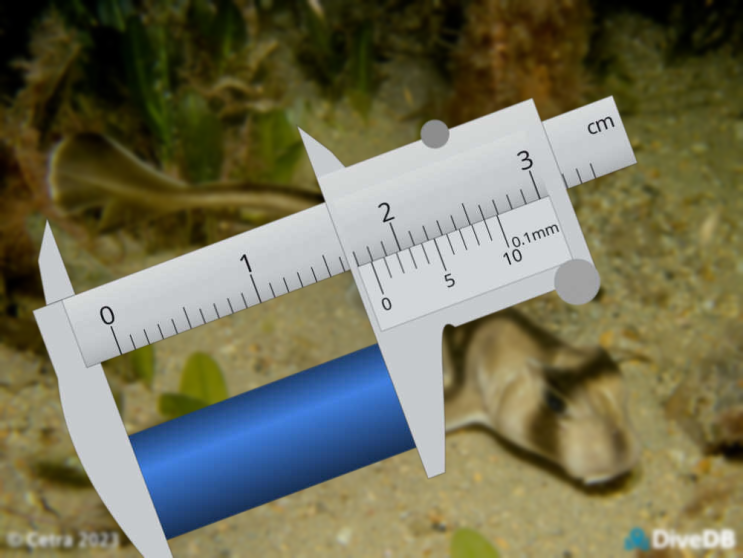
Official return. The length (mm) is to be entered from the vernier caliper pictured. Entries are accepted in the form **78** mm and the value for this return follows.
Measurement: **17.9** mm
